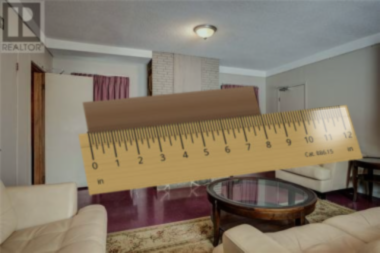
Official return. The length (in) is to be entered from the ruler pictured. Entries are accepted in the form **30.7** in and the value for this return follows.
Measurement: **8** in
